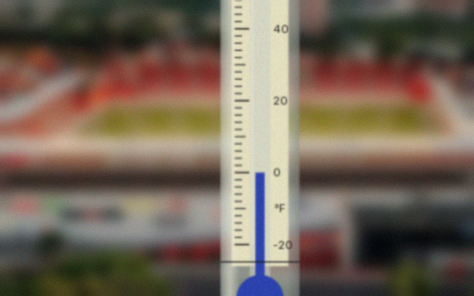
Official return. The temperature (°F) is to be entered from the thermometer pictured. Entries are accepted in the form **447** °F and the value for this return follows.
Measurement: **0** °F
